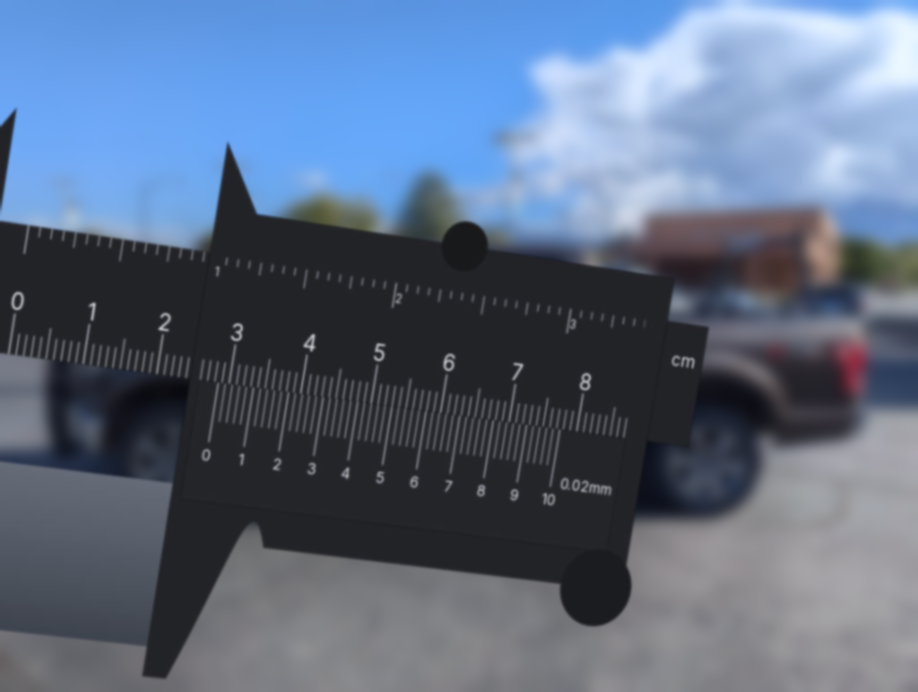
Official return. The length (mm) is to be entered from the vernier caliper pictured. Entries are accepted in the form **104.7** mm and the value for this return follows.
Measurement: **28.5** mm
